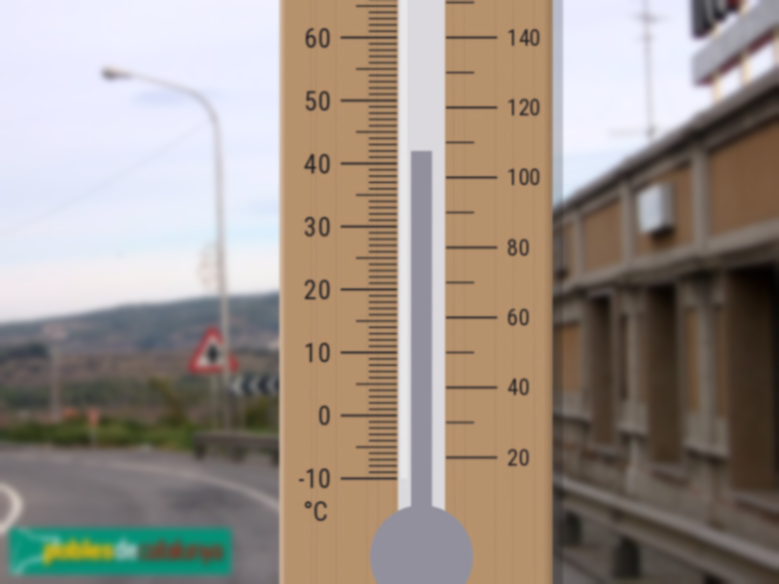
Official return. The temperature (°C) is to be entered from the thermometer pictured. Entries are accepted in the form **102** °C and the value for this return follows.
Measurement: **42** °C
